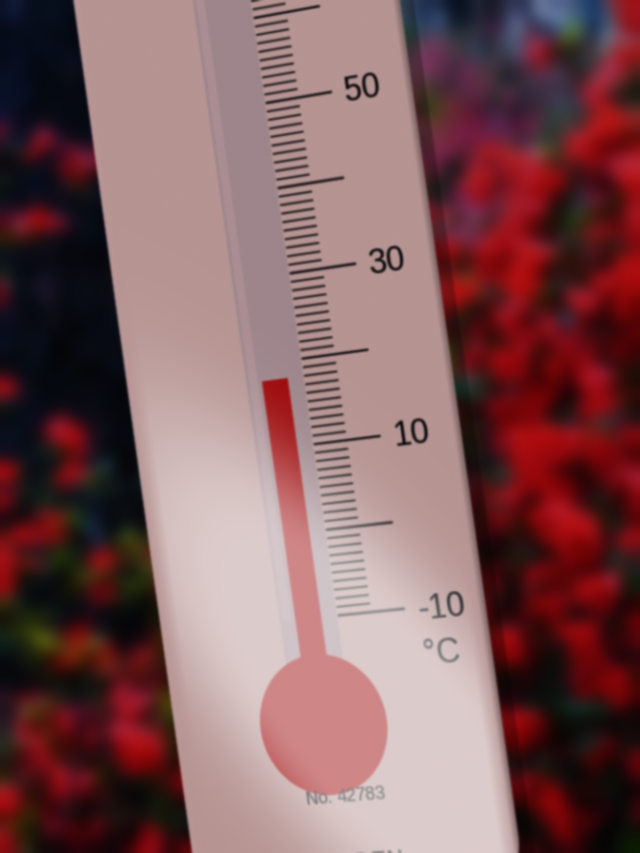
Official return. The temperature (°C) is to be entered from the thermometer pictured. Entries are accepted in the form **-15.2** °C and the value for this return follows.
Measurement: **18** °C
